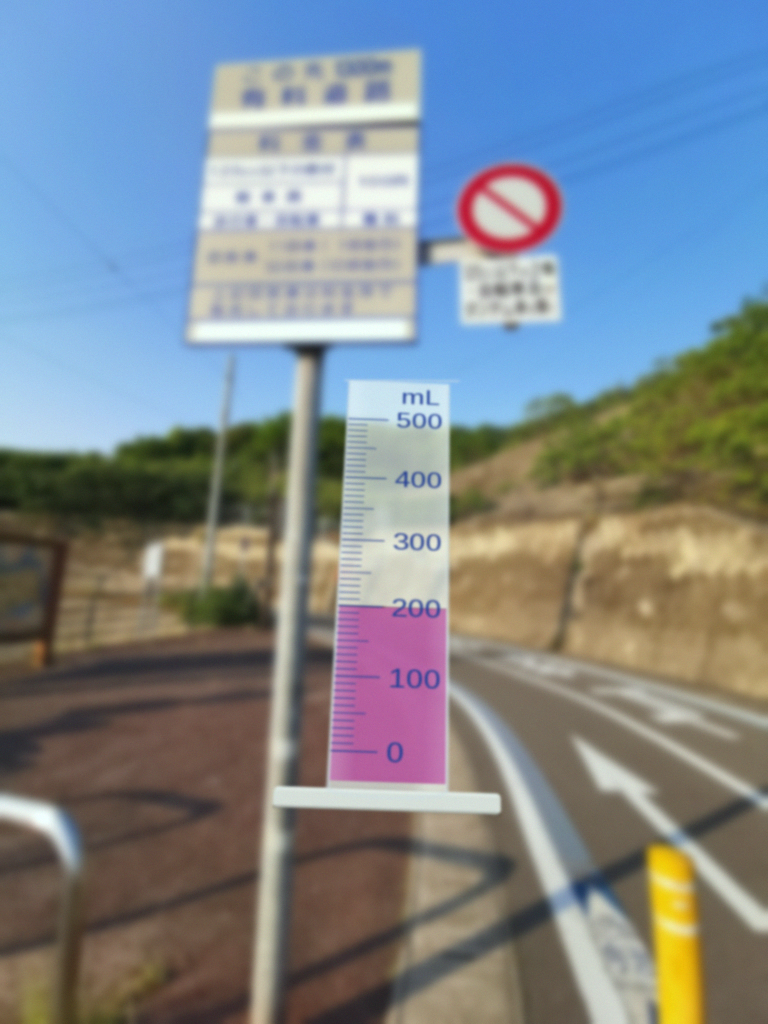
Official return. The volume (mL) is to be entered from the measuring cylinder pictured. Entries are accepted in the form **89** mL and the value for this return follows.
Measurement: **200** mL
